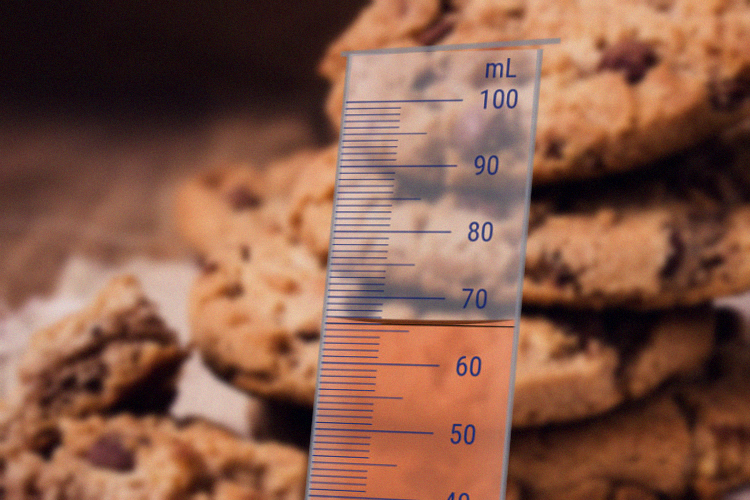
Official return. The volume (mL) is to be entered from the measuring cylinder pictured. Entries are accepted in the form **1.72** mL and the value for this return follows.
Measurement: **66** mL
